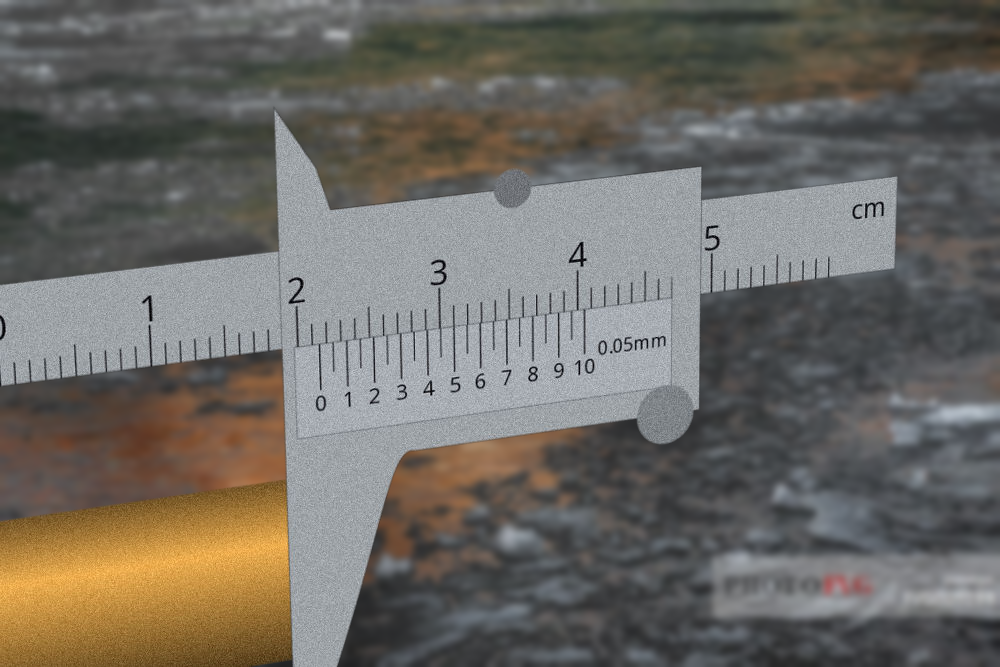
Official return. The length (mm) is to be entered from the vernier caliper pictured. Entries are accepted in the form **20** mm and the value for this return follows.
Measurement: **21.5** mm
